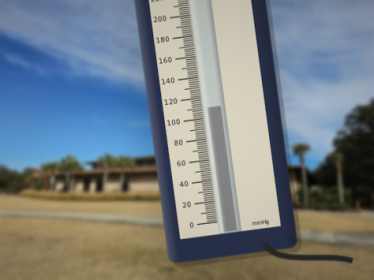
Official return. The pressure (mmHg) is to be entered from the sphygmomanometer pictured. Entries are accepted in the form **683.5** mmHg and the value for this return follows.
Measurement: **110** mmHg
